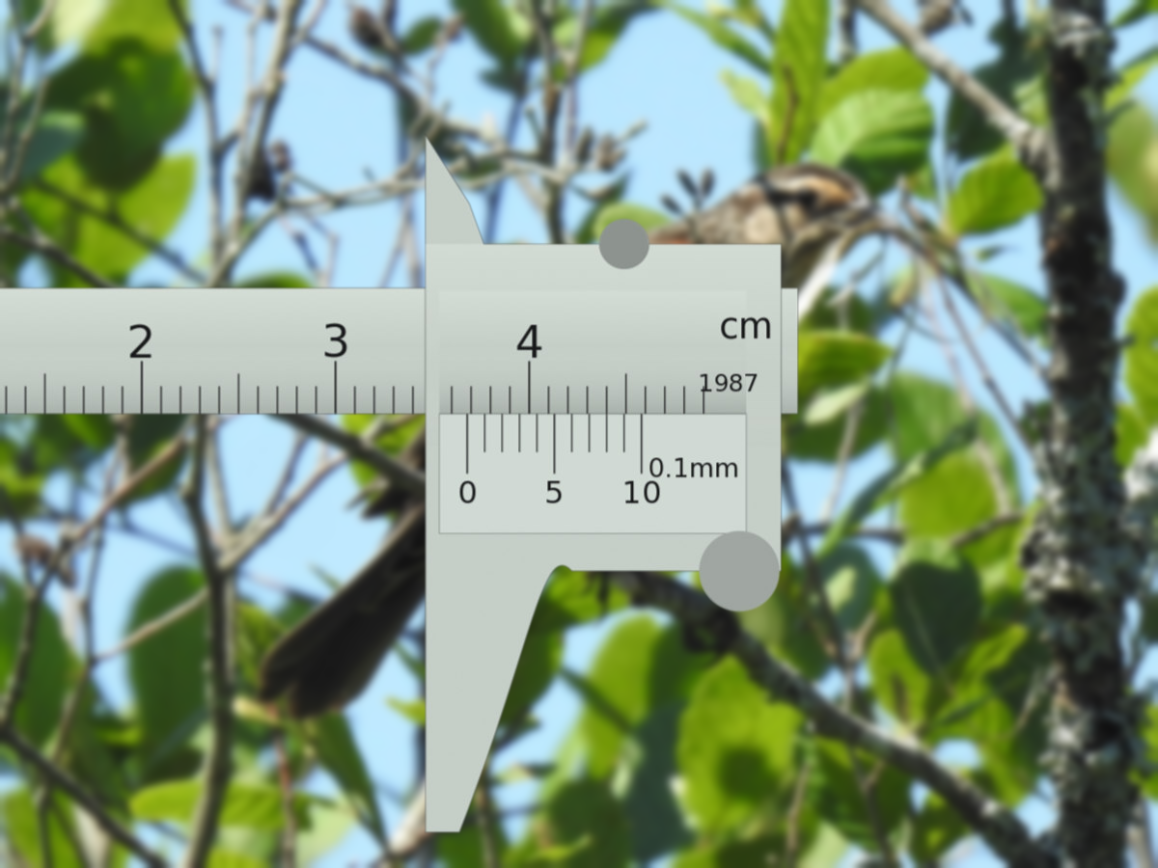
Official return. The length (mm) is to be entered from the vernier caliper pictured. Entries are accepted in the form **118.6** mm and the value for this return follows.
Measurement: **36.8** mm
